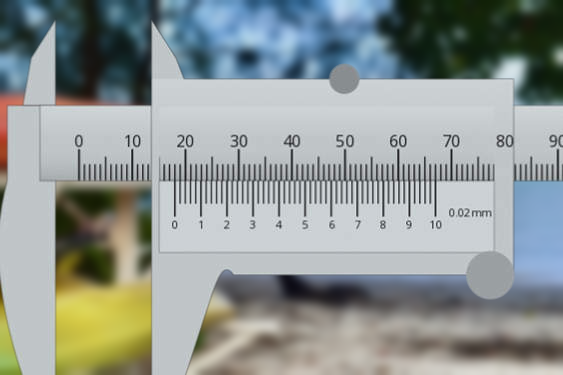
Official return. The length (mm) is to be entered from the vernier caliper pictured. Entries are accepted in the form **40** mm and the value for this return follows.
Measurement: **18.0** mm
